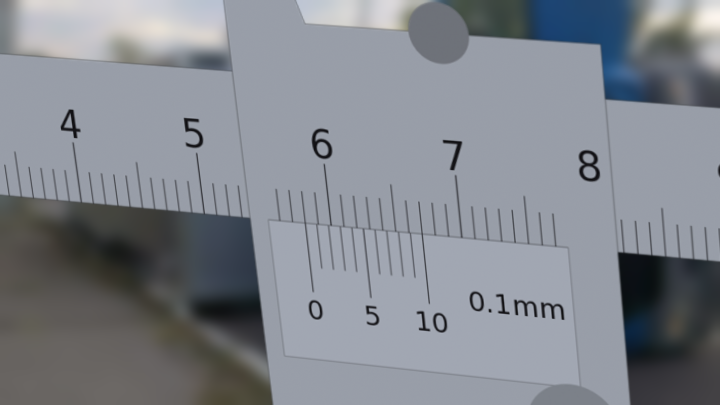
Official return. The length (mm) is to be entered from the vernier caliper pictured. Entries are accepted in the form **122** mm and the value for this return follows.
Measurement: **58.0** mm
